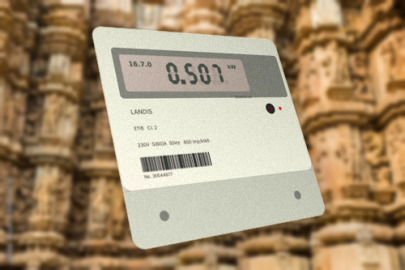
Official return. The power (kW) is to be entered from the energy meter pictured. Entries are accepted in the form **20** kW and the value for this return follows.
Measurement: **0.507** kW
